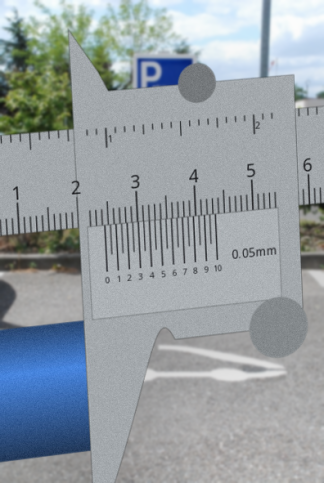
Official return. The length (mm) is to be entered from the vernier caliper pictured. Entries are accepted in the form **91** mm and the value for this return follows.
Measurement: **24.4** mm
